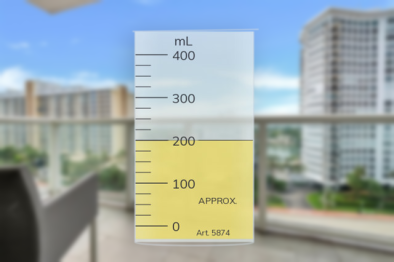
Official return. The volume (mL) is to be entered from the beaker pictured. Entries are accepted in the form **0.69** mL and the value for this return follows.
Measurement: **200** mL
